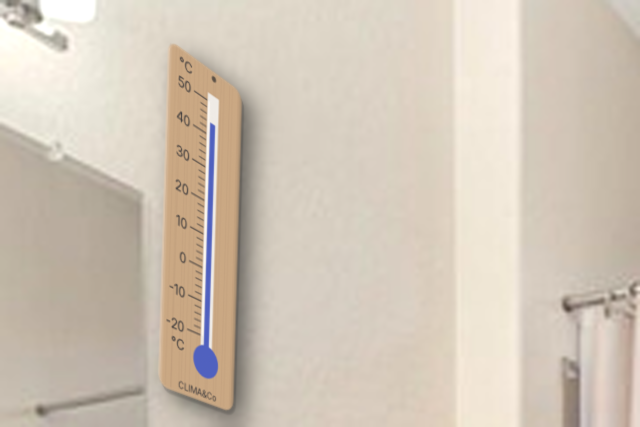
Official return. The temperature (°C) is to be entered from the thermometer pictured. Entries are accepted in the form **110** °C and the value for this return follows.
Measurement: **44** °C
